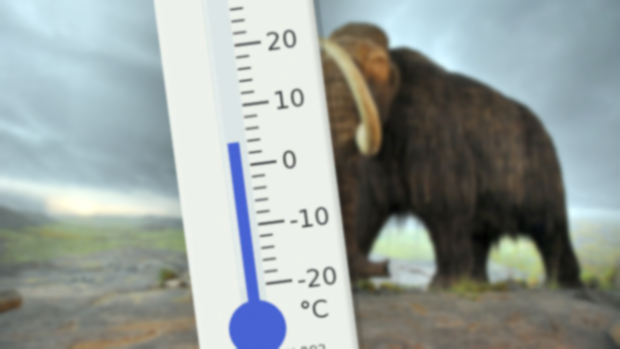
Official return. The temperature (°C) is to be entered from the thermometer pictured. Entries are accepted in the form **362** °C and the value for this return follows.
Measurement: **4** °C
